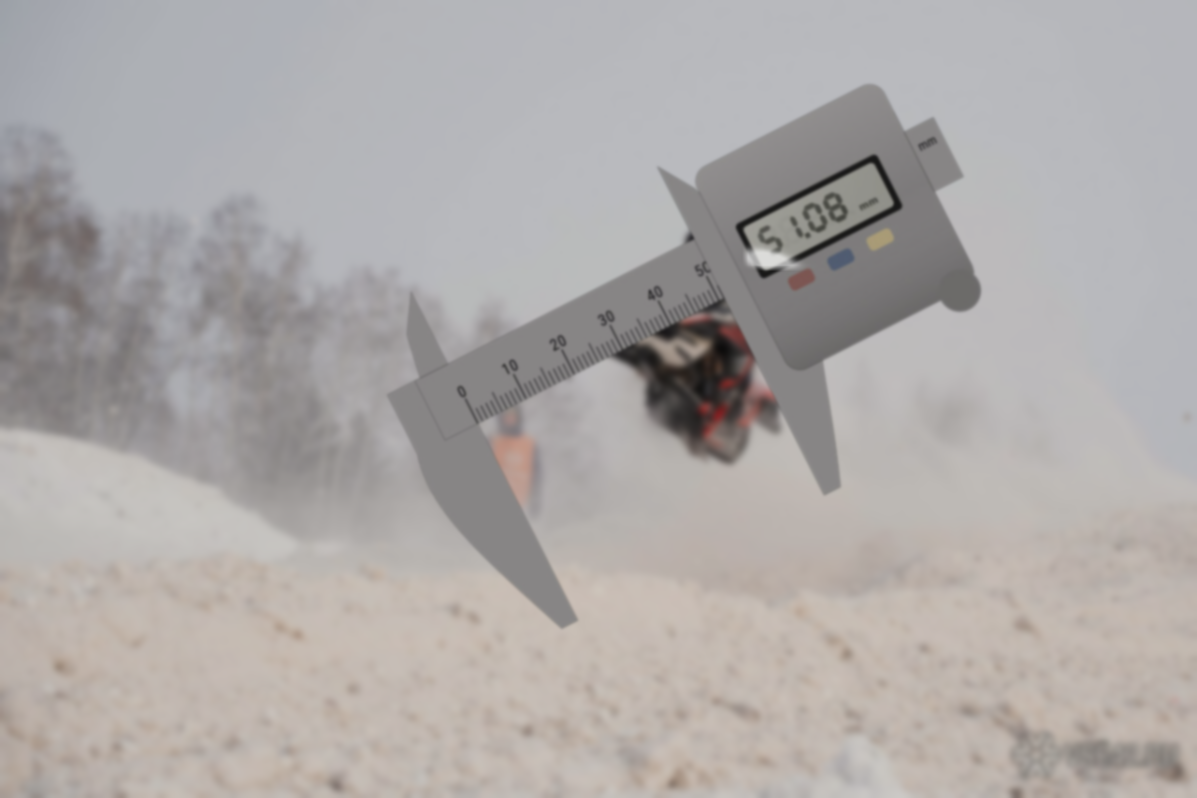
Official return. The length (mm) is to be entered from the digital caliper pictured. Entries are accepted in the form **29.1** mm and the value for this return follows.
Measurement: **51.08** mm
